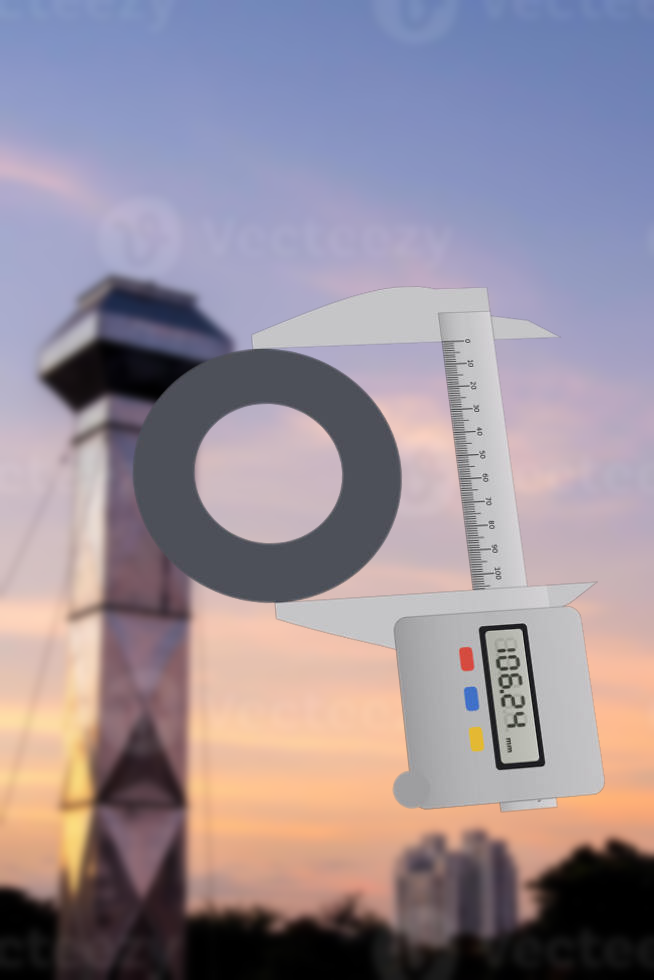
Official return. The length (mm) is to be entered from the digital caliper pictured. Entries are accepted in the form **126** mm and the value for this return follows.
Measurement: **106.24** mm
